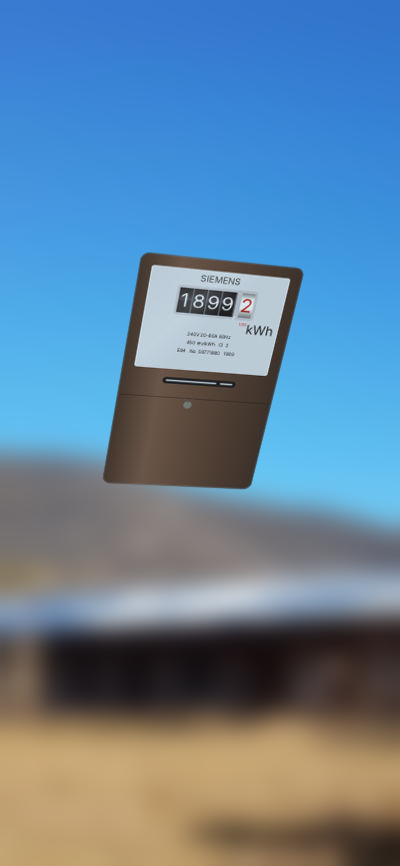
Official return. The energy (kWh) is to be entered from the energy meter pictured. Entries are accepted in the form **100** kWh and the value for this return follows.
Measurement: **1899.2** kWh
